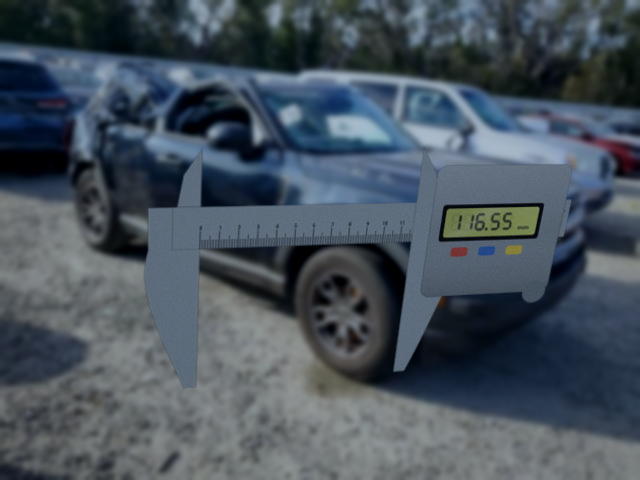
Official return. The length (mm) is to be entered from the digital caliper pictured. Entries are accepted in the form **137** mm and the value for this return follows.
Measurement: **116.55** mm
